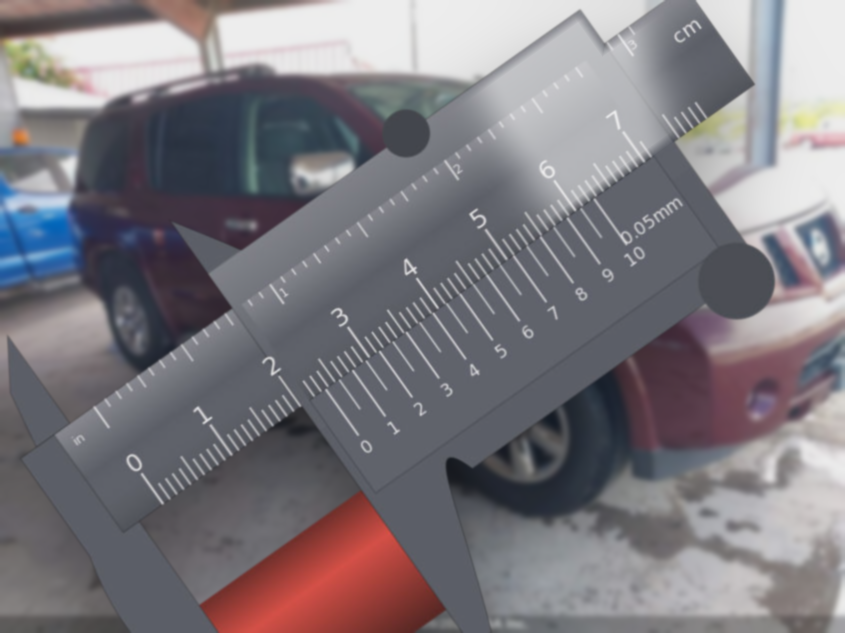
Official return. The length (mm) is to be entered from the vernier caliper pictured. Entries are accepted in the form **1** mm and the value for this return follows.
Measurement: **23.6** mm
